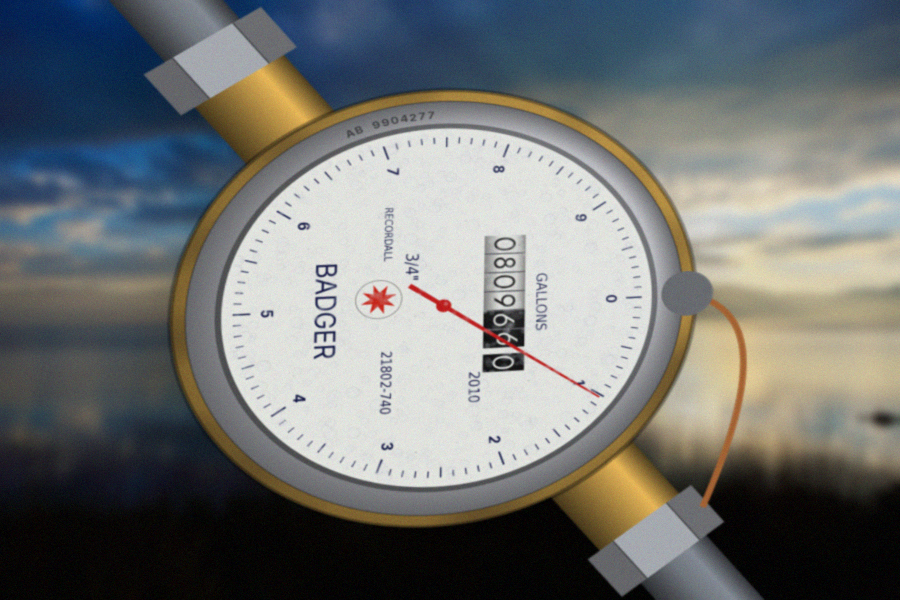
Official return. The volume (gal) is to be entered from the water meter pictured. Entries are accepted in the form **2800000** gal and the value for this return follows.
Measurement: **809661.0** gal
